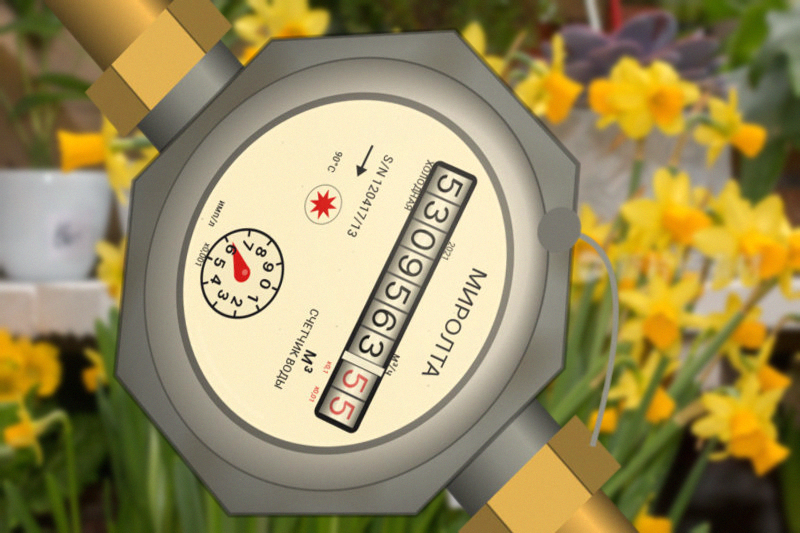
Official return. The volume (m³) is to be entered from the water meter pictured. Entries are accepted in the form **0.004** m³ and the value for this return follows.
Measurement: **5309563.556** m³
